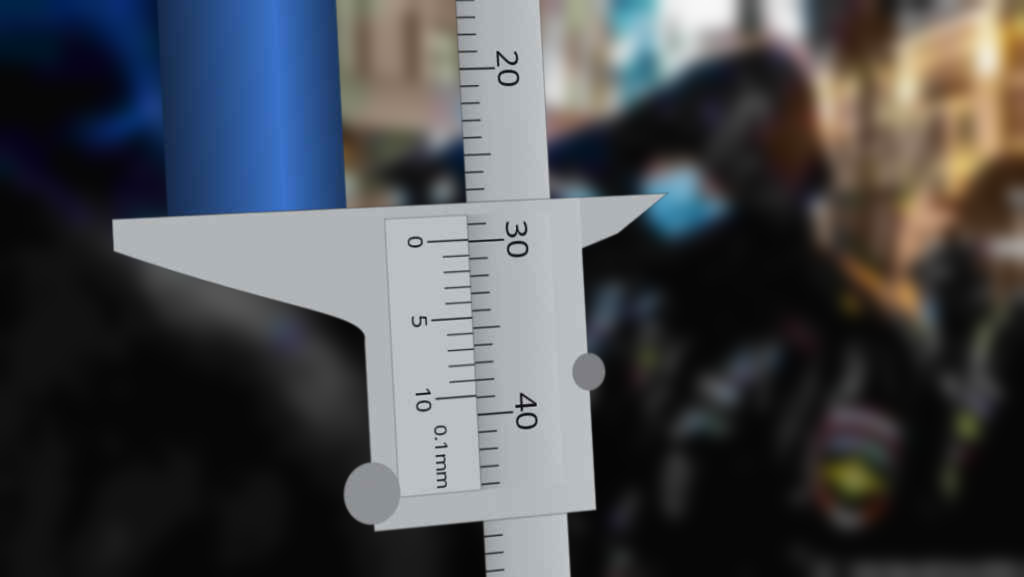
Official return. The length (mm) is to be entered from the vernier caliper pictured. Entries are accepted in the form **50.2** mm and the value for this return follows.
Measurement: **29.9** mm
